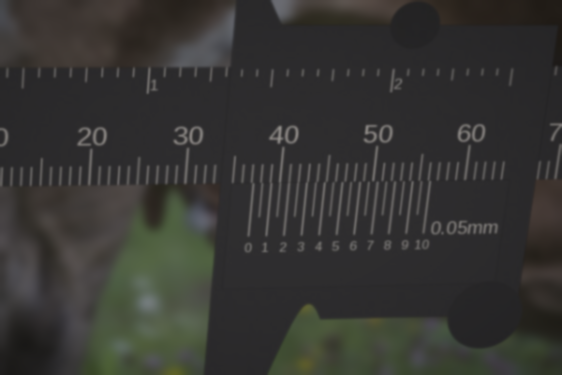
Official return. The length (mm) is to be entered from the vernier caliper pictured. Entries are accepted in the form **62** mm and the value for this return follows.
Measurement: **37.2** mm
